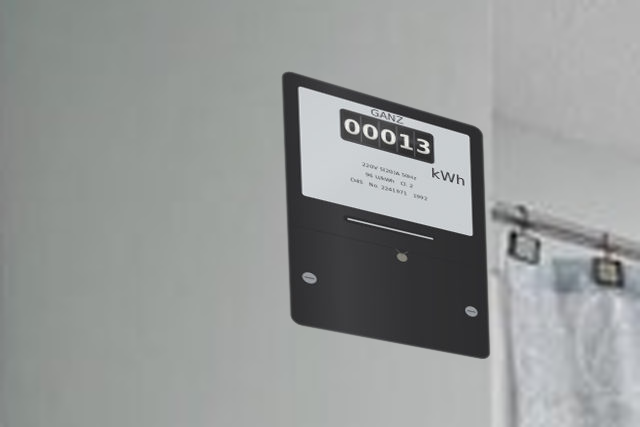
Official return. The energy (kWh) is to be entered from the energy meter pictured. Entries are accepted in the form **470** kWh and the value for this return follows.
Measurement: **13** kWh
